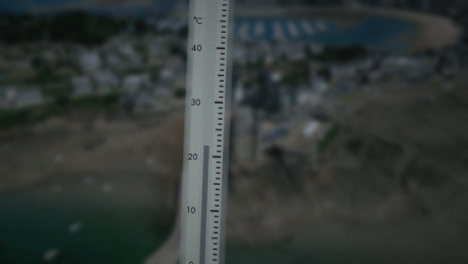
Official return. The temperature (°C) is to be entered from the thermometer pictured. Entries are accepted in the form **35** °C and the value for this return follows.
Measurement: **22** °C
